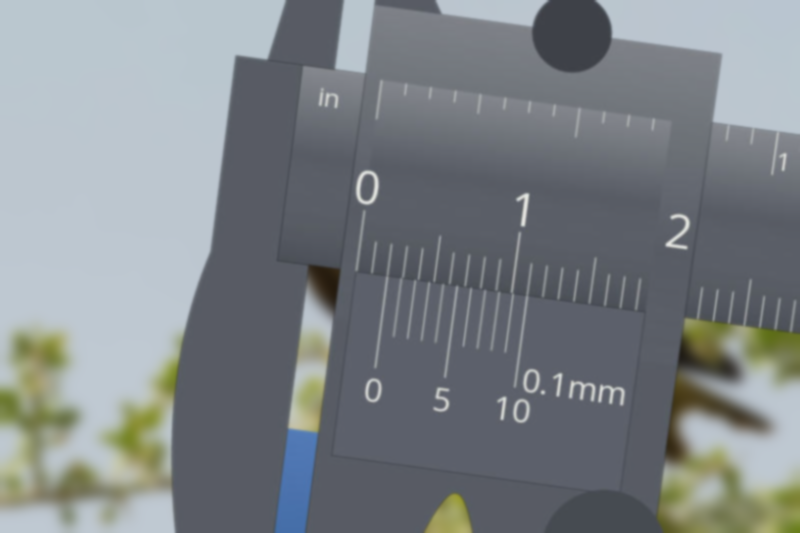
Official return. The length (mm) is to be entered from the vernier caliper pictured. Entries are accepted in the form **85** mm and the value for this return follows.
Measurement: **2.0** mm
